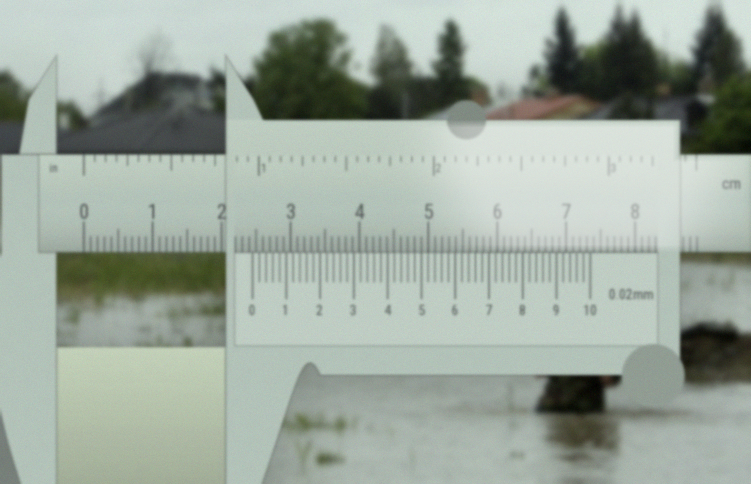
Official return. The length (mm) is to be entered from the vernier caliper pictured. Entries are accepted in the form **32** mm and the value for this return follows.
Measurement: **24.5** mm
